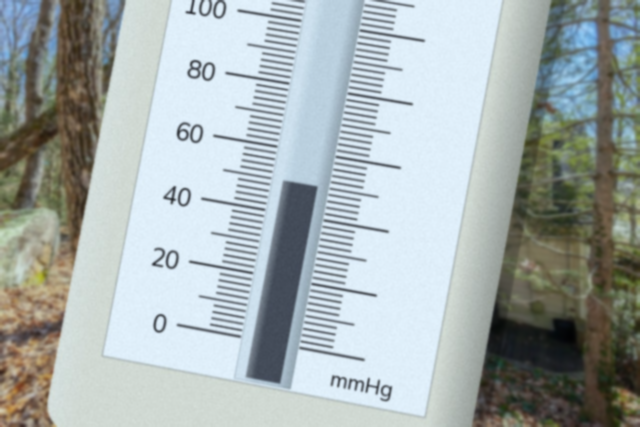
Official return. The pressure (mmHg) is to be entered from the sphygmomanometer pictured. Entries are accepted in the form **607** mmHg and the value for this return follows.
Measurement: **50** mmHg
